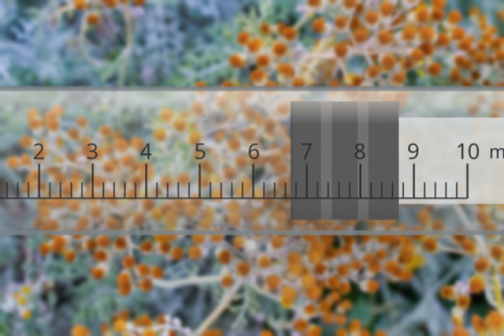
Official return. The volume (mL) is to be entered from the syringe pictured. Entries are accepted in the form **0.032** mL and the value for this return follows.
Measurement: **6.7** mL
